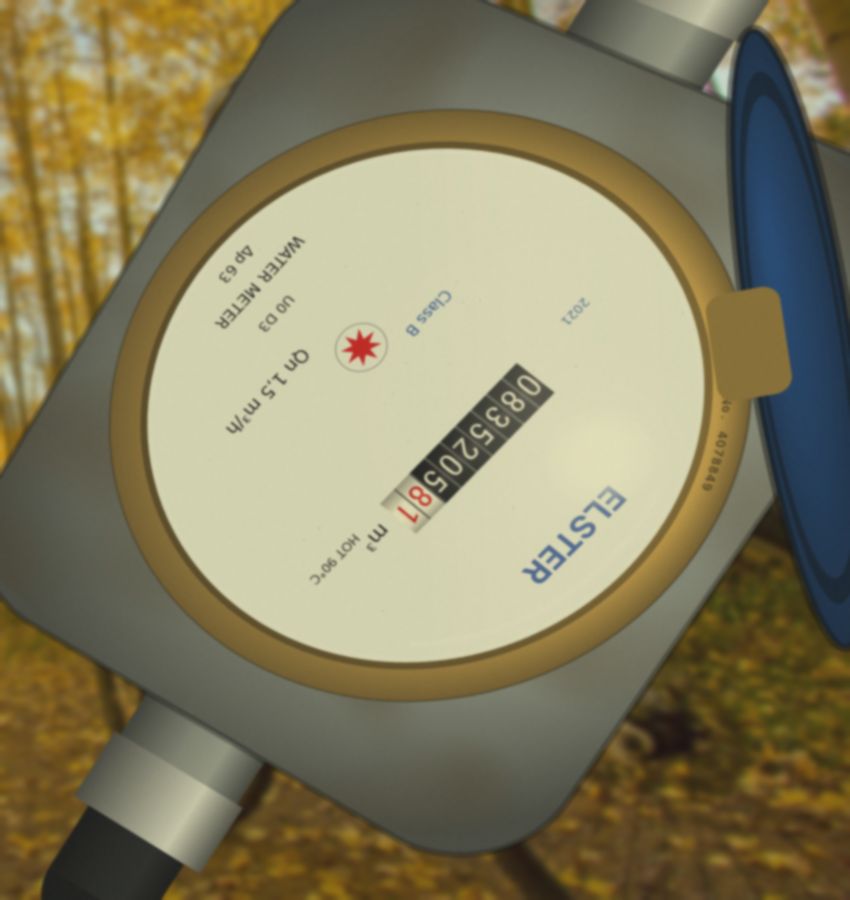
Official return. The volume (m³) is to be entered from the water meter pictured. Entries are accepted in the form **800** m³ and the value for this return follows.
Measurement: **835205.81** m³
